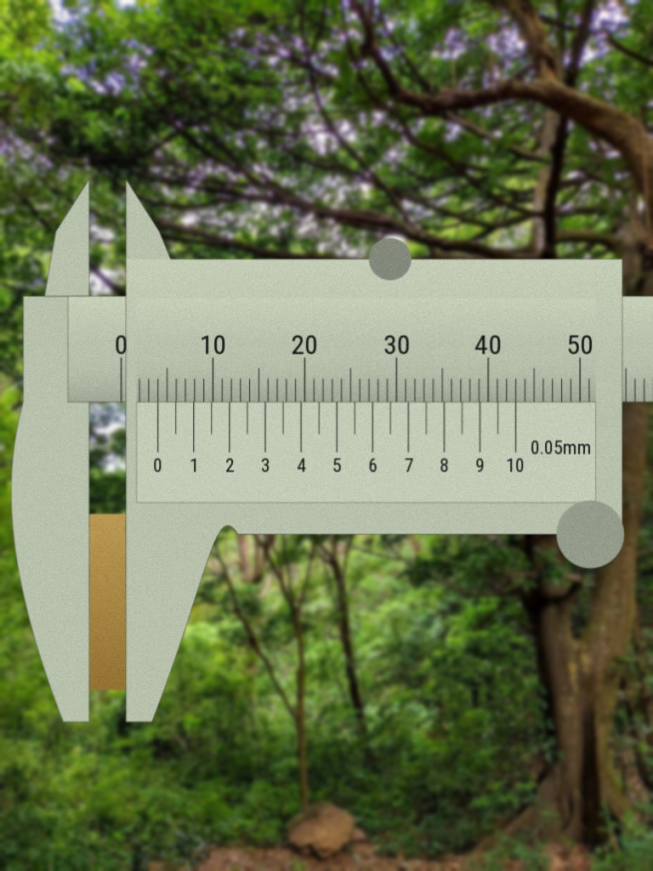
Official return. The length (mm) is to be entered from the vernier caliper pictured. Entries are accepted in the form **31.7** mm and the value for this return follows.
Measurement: **4.0** mm
